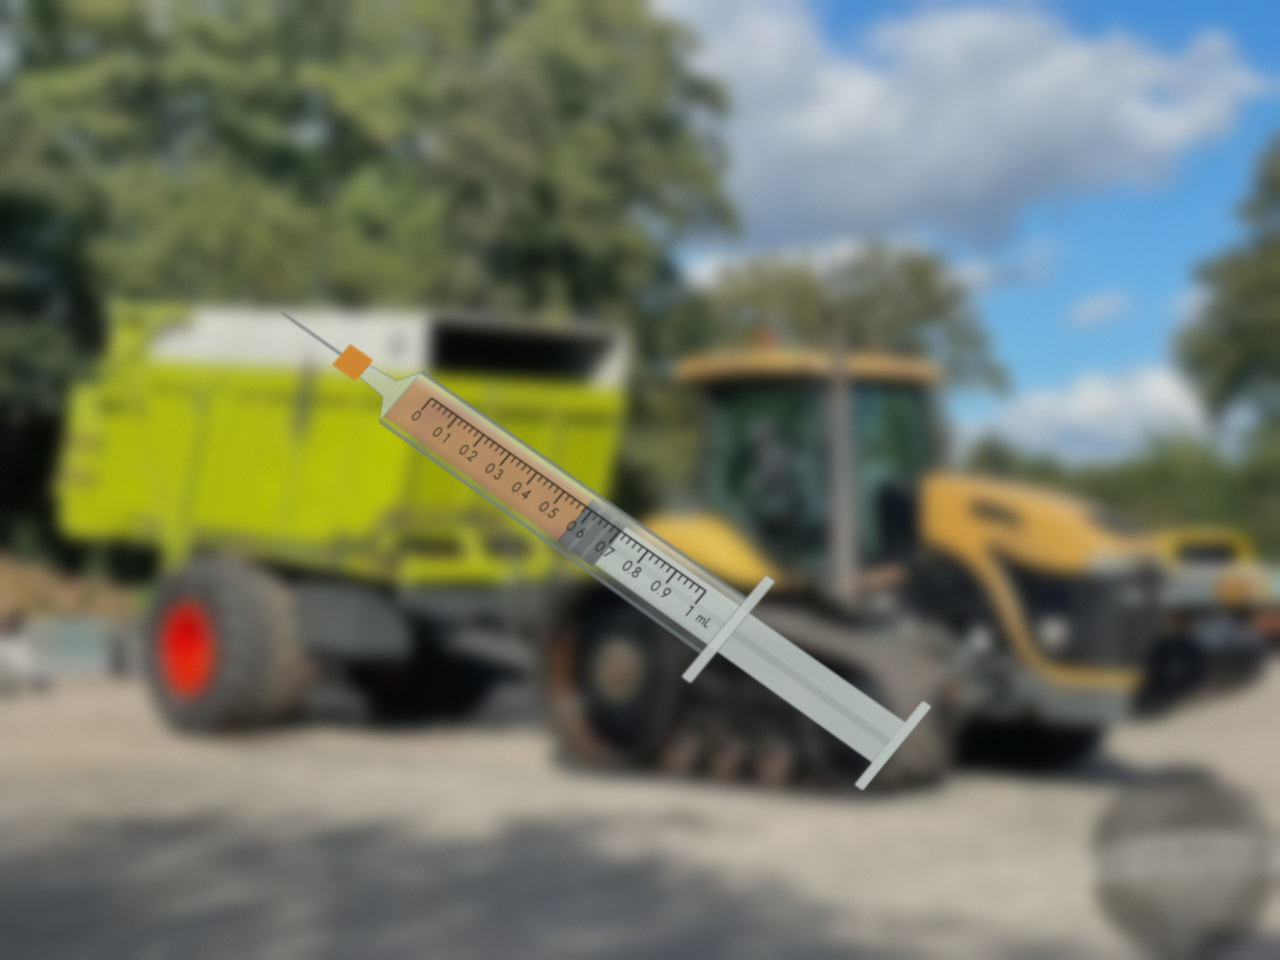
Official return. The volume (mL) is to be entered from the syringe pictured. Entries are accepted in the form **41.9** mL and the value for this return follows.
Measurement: **0.58** mL
